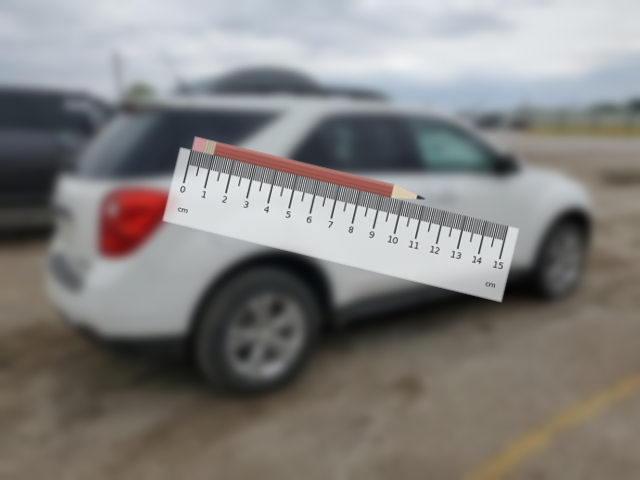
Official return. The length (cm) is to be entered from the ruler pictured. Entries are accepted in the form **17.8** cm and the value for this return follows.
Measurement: **11** cm
